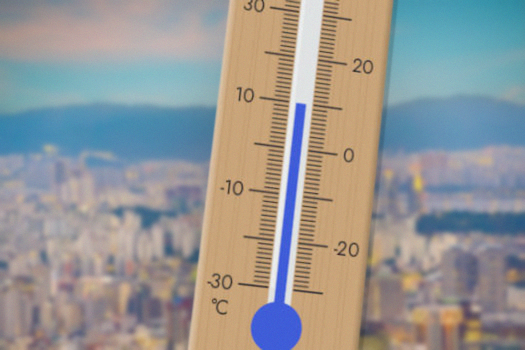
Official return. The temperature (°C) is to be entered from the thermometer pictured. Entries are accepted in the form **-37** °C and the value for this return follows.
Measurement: **10** °C
